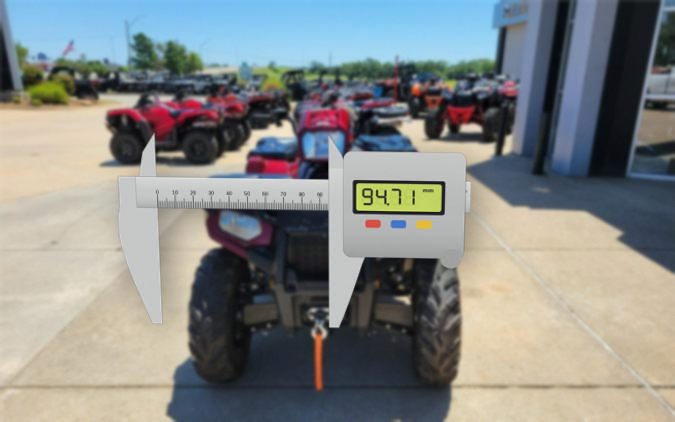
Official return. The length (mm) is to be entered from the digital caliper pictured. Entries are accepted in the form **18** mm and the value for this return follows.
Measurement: **94.71** mm
